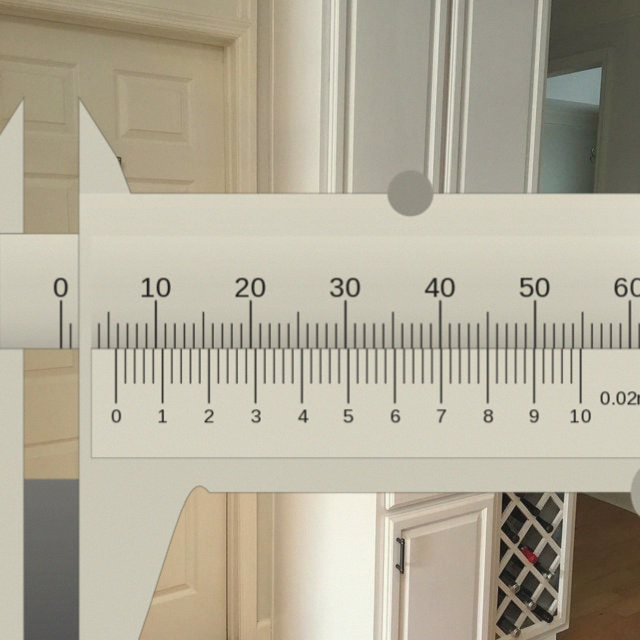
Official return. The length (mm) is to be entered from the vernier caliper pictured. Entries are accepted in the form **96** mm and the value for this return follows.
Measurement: **5.8** mm
